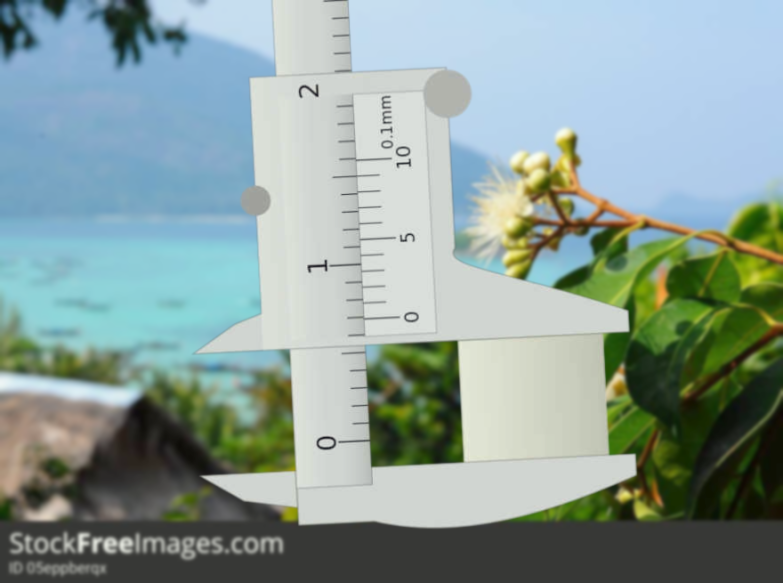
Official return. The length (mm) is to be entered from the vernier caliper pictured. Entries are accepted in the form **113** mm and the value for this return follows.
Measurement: **6.9** mm
